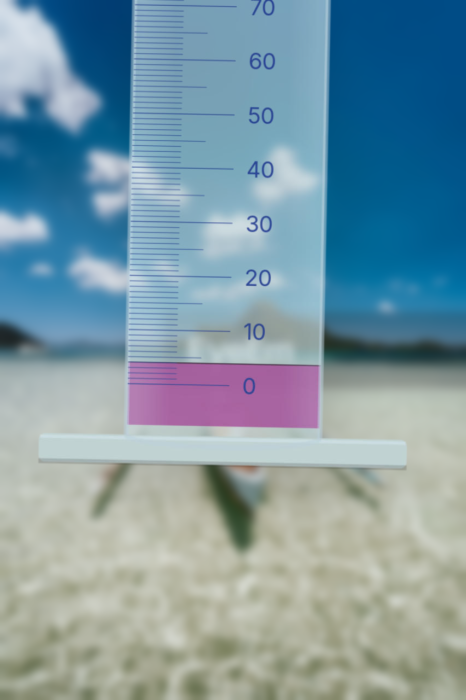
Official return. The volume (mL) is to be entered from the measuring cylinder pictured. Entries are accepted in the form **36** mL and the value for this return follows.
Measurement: **4** mL
